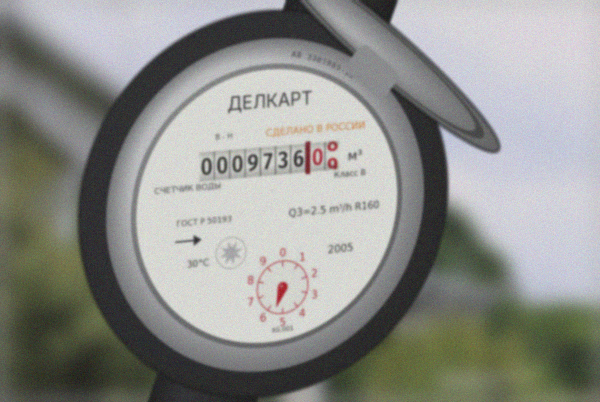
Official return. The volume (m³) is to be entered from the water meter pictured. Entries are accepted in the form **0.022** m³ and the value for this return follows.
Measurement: **9736.085** m³
